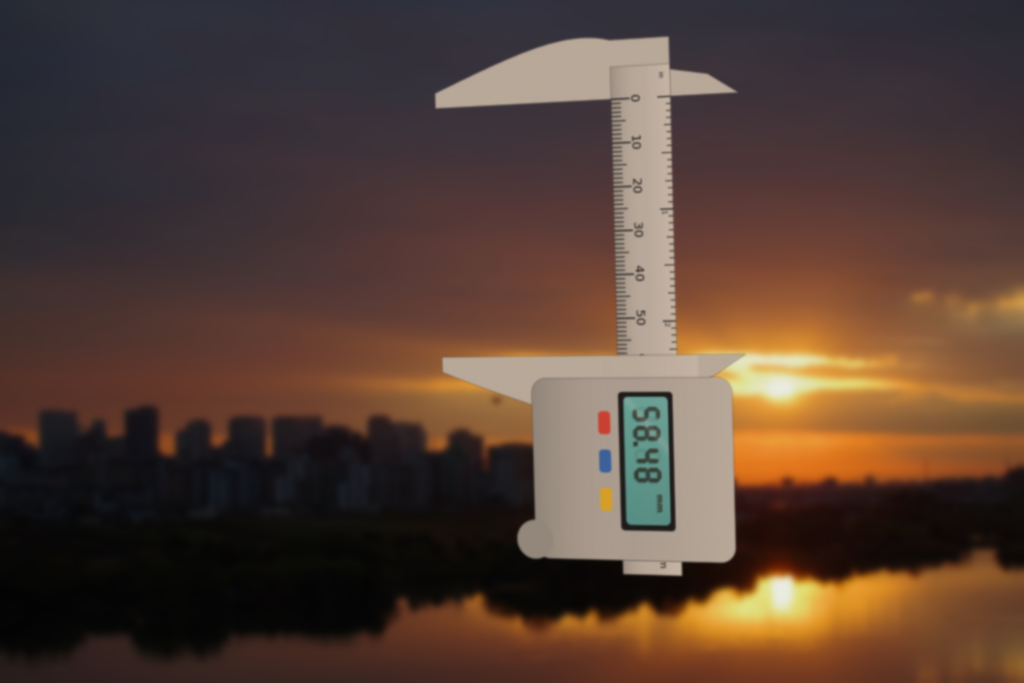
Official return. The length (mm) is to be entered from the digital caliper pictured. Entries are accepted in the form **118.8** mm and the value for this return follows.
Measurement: **58.48** mm
